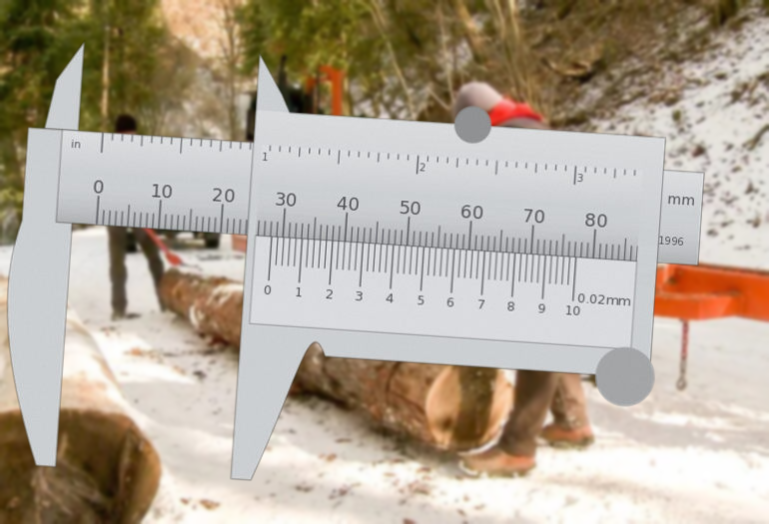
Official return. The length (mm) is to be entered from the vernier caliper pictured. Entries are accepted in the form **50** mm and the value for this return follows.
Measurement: **28.2** mm
